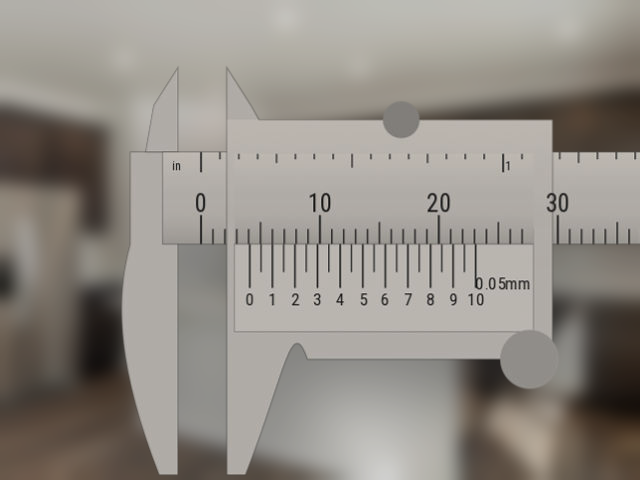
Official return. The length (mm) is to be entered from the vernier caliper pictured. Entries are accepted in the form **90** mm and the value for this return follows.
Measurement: **4.1** mm
